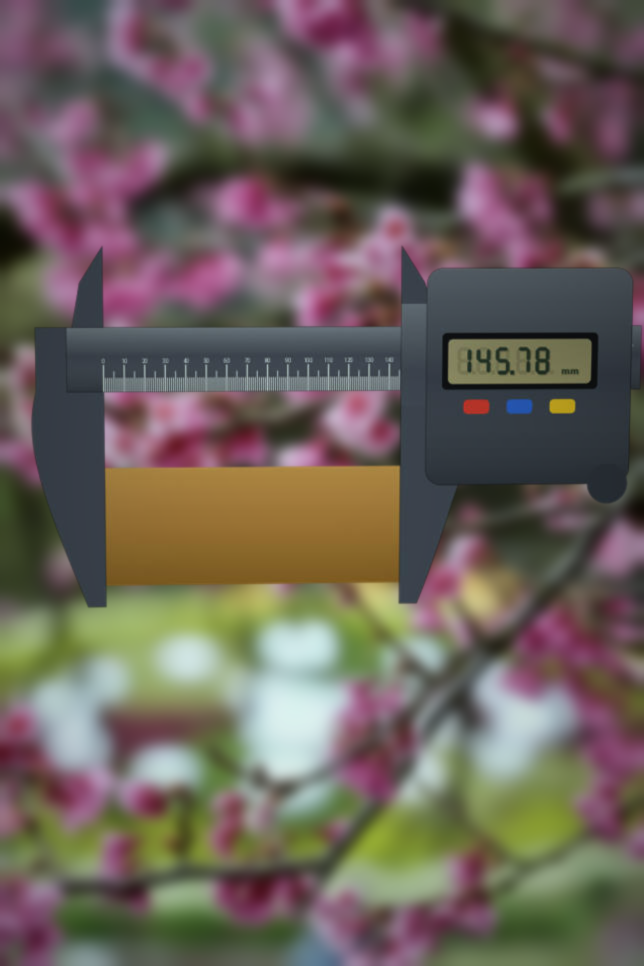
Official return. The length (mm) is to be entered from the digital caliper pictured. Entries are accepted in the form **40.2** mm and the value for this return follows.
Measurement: **145.78** mm
